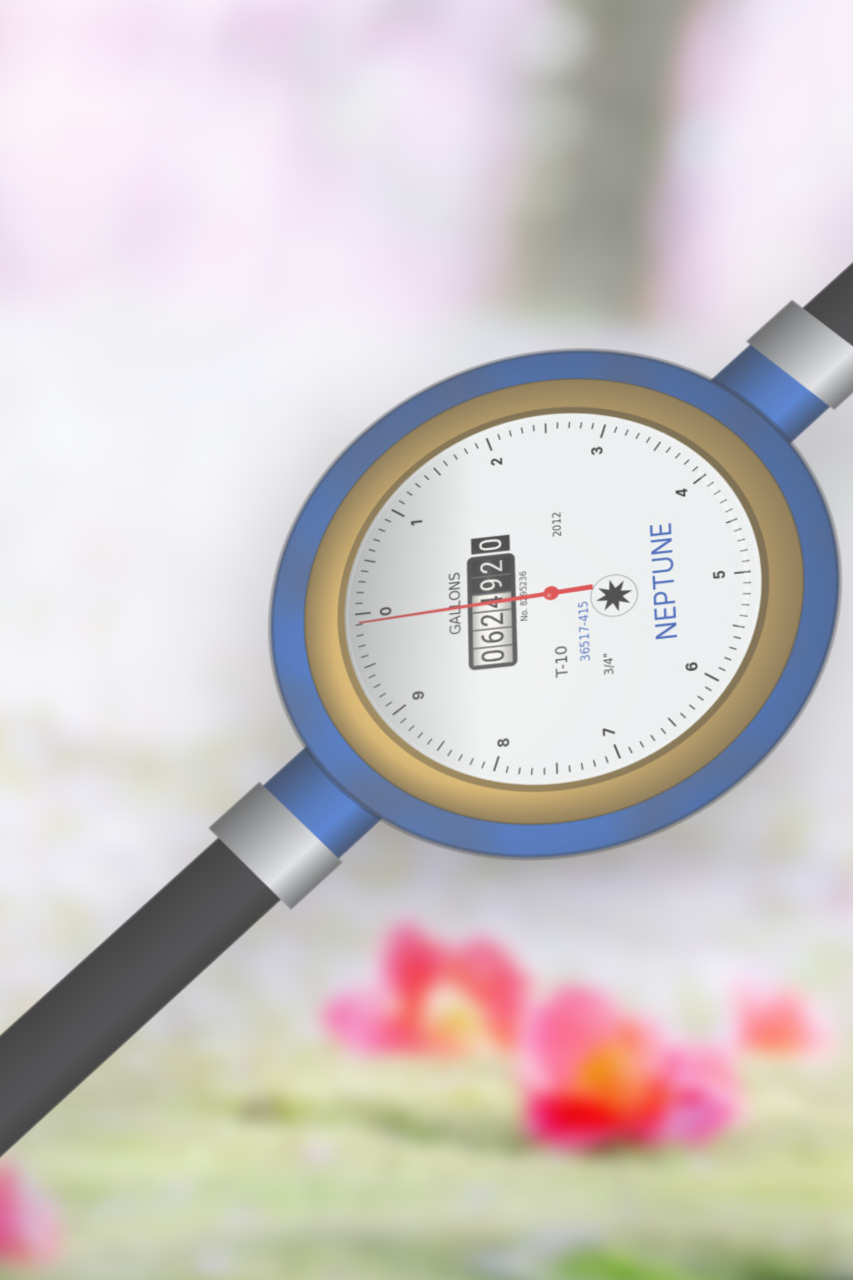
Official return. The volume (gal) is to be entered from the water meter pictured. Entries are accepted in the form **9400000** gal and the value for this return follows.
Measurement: **624919.9** gal
